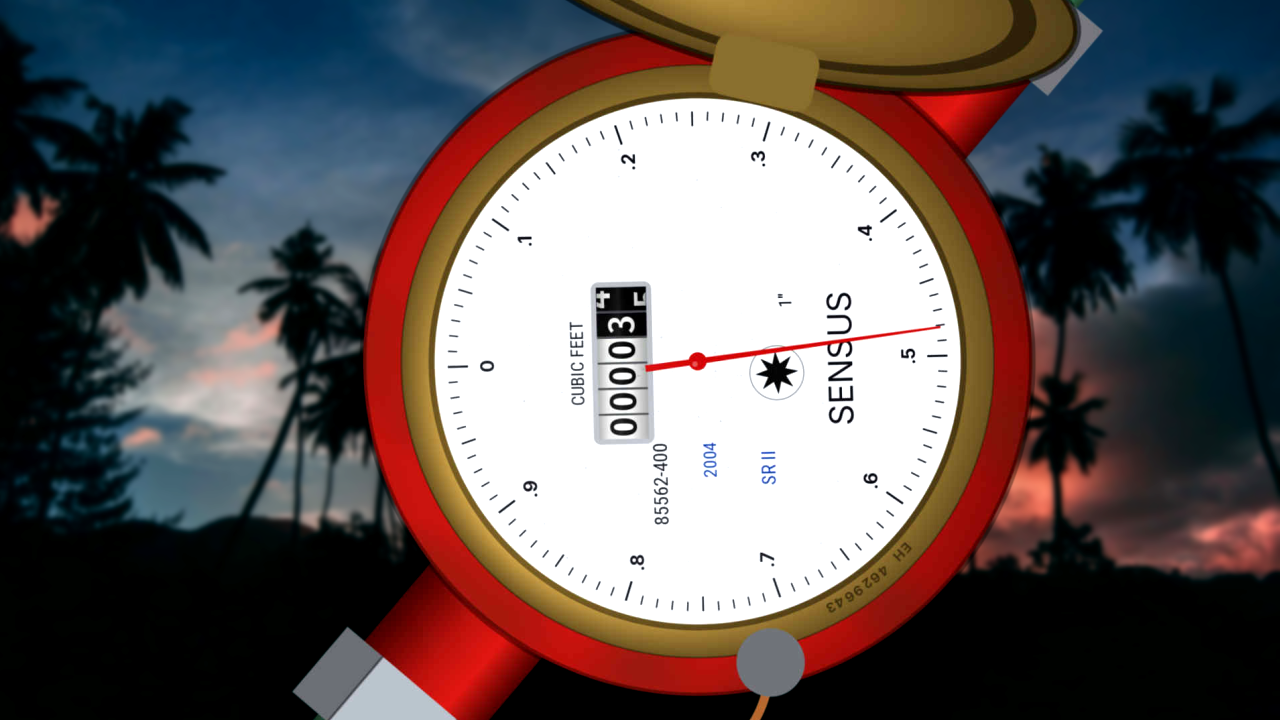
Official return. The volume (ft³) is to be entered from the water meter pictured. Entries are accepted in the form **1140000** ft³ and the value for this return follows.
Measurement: **34.48** ft³
